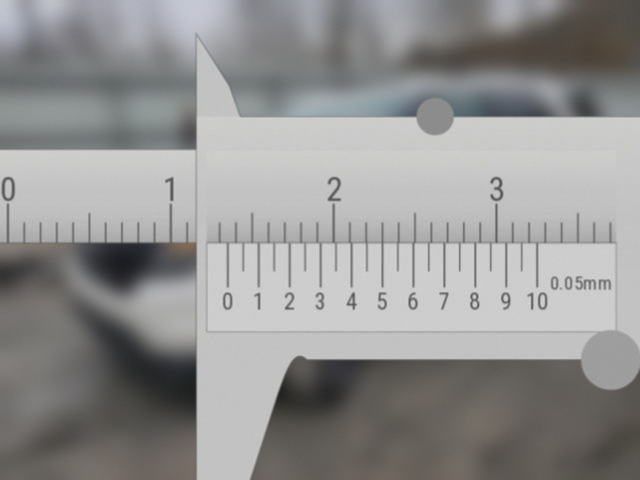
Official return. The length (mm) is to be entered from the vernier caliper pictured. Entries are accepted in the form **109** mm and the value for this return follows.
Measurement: **13.5** mm
